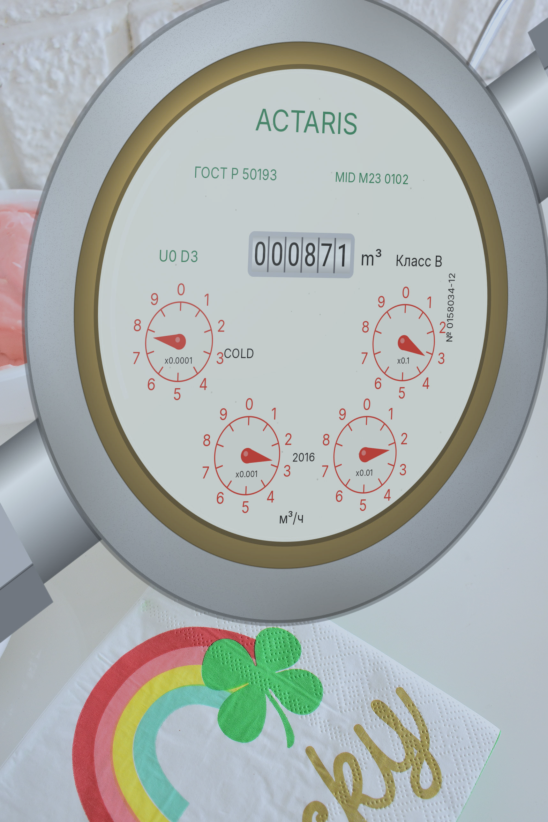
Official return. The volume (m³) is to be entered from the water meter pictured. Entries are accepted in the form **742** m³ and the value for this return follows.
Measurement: **871.3227** m³
